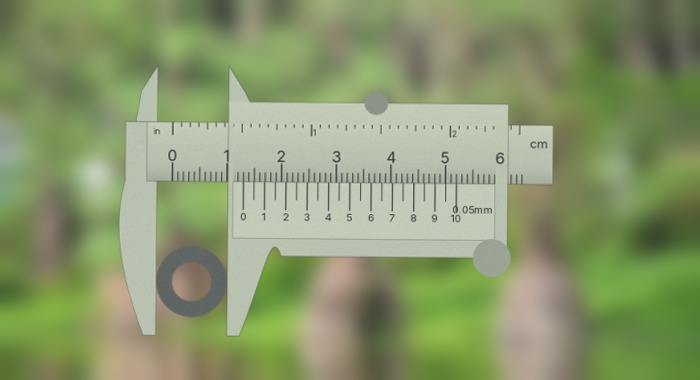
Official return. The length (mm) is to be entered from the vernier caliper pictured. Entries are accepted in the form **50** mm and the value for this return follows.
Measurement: **13.0** mm
